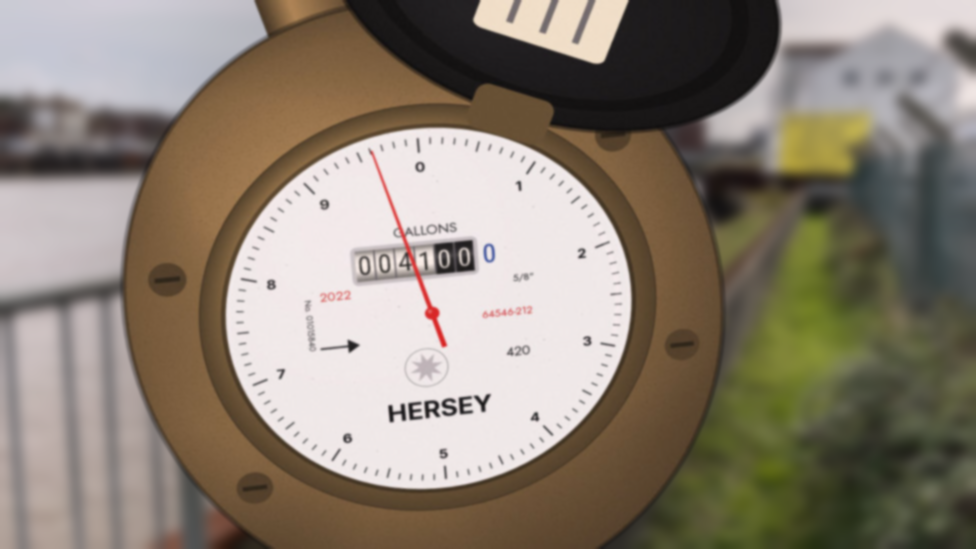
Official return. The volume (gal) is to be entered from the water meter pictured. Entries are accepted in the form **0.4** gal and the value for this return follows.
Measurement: **40999.6** gal
